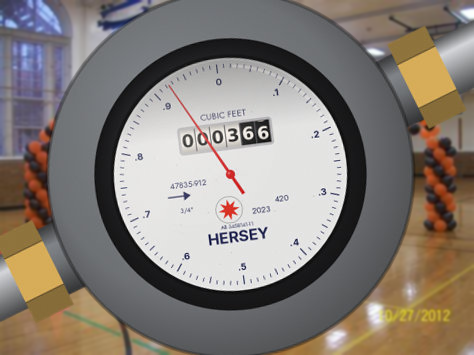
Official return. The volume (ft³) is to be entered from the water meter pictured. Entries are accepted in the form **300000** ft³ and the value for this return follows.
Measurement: **365.92** ft³
